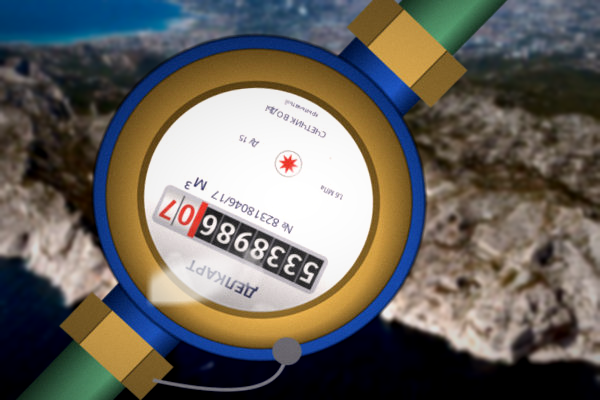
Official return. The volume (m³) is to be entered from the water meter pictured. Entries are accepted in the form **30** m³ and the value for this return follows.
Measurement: **5338986.07** m³
